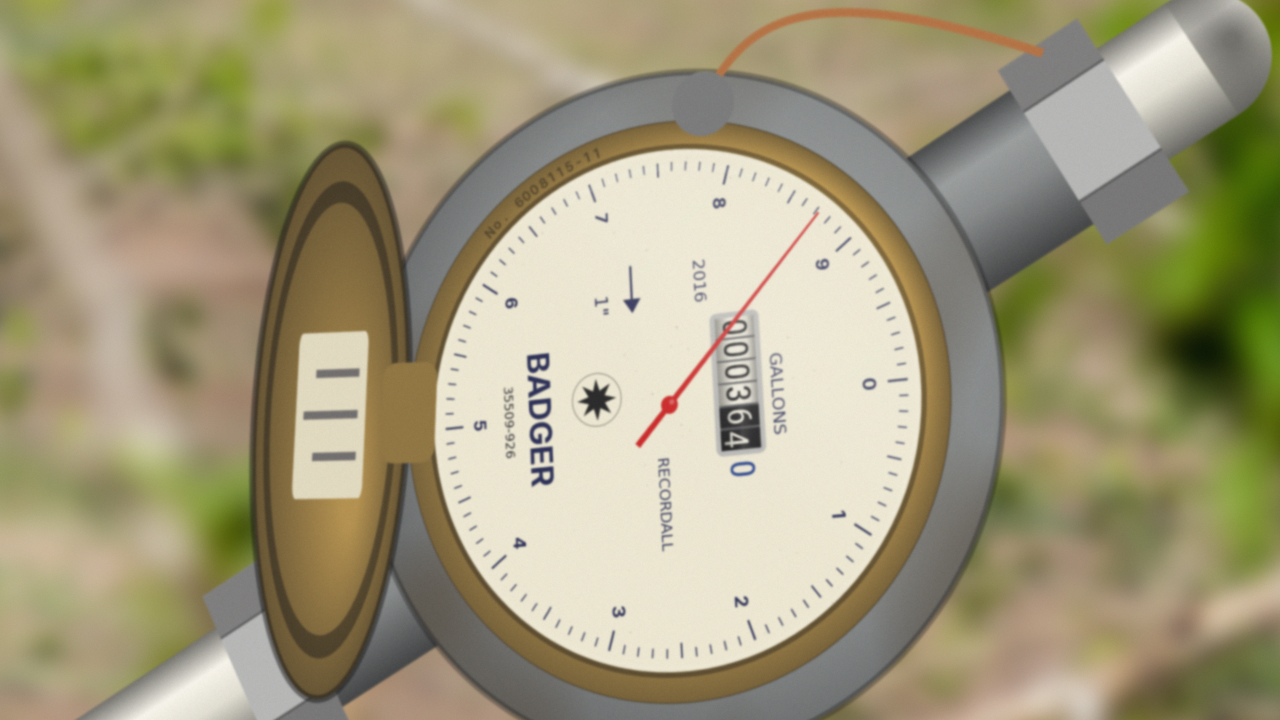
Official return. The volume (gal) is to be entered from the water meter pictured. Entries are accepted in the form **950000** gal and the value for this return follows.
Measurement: **3638.7** gal
